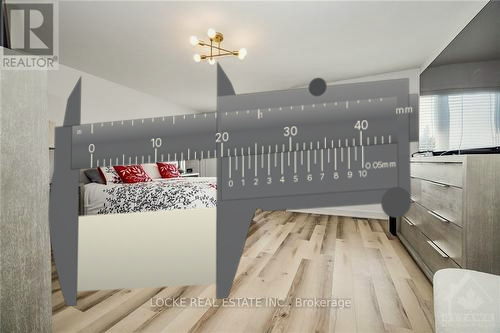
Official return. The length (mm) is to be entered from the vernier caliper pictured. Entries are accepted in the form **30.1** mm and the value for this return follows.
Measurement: **21.2** mm
